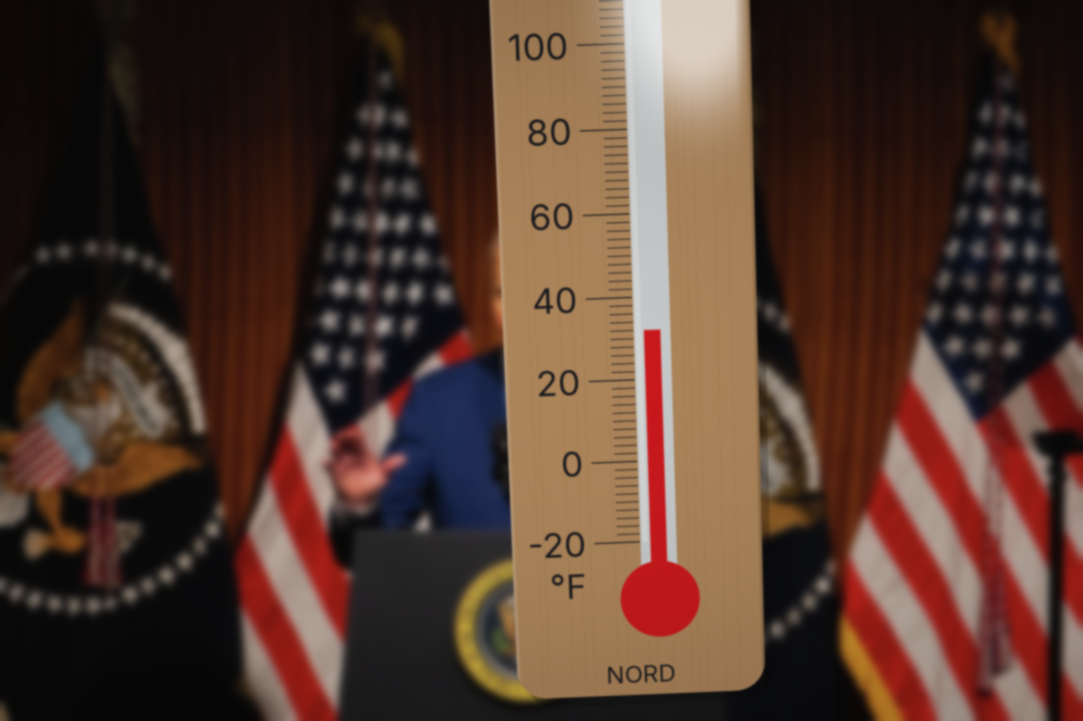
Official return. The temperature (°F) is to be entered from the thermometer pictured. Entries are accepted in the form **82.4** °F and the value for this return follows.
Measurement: **32** °F
